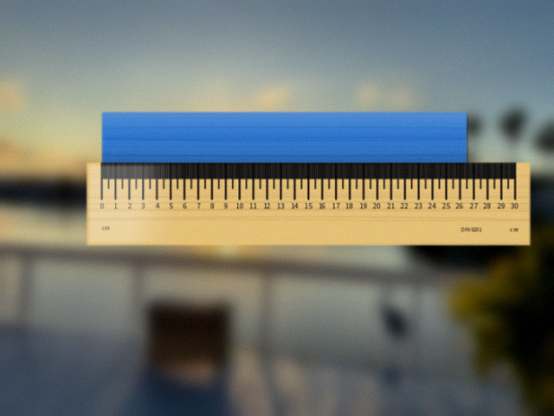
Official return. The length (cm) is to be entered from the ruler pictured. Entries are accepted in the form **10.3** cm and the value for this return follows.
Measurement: **26.5** cm
